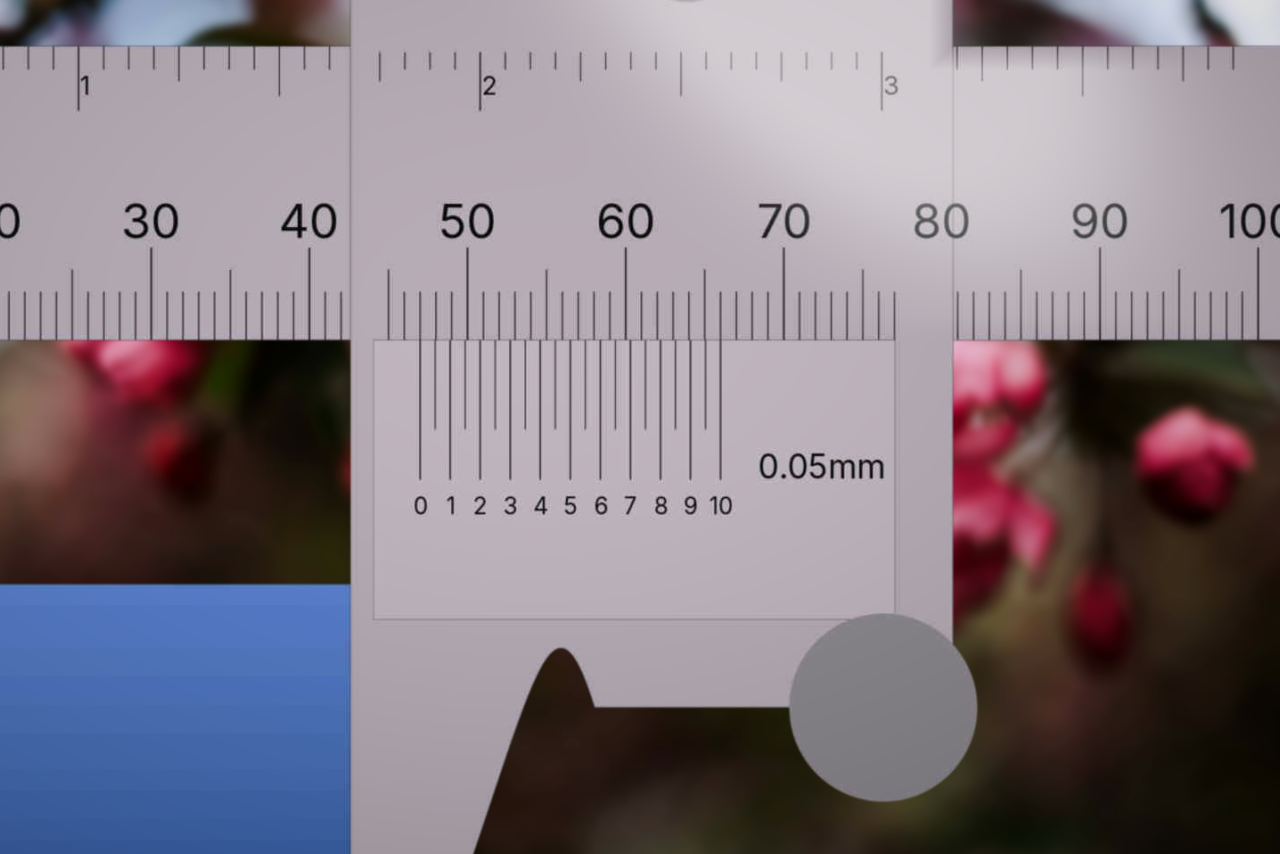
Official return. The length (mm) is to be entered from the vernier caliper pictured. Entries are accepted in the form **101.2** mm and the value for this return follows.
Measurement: **47.0** mm
